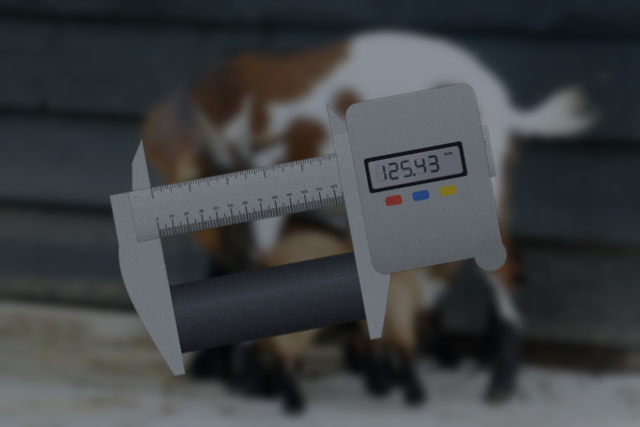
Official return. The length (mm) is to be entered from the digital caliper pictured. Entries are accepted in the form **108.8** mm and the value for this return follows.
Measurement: **125.43** mm
